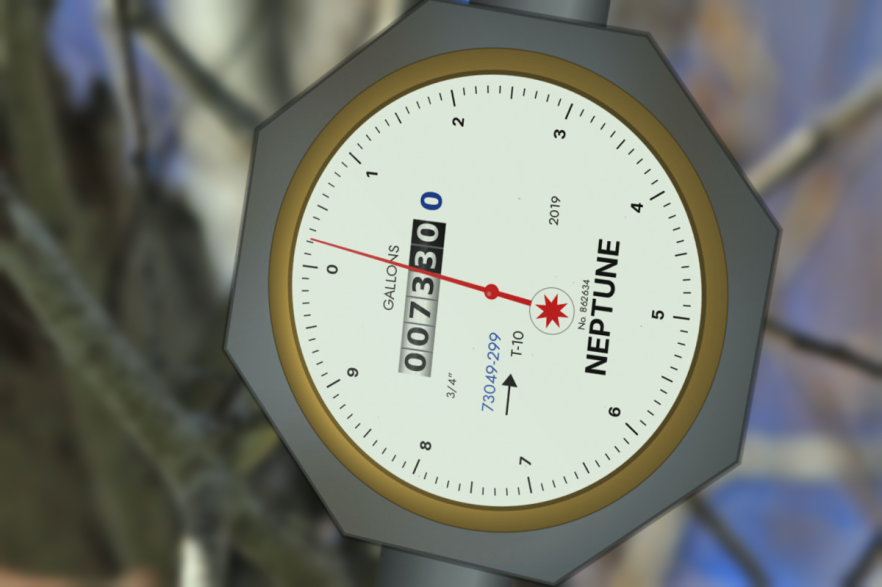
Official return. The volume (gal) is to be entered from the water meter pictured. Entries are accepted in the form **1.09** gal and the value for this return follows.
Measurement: **73300.2** gal
